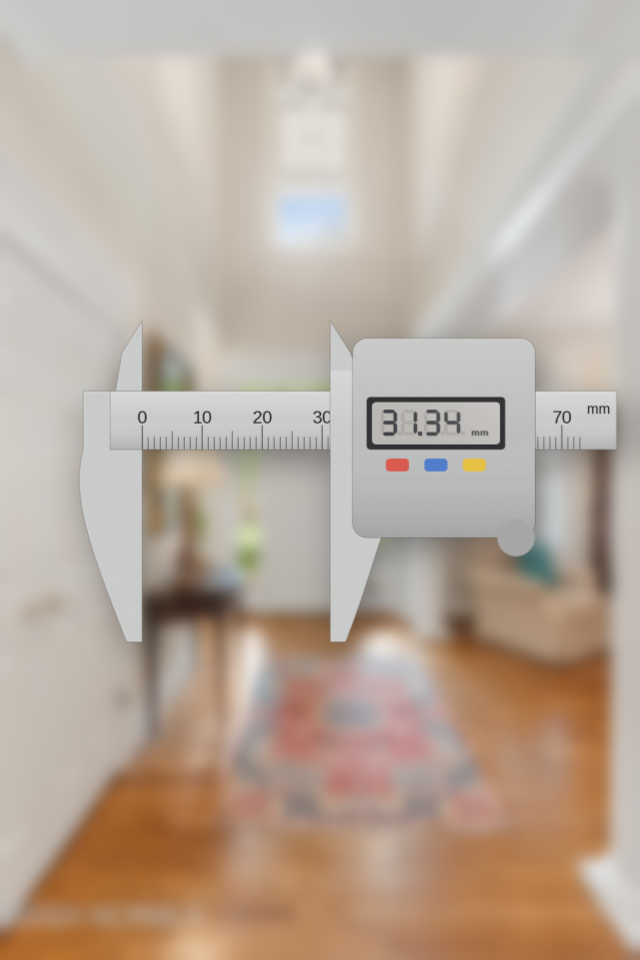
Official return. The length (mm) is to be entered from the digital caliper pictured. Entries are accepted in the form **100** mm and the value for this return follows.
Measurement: **31.34** mm
